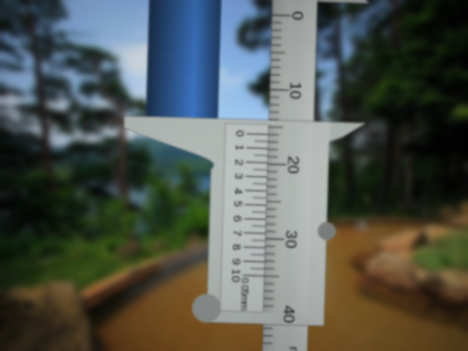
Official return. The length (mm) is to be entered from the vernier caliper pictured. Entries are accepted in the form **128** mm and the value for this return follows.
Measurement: **16.0** mm
